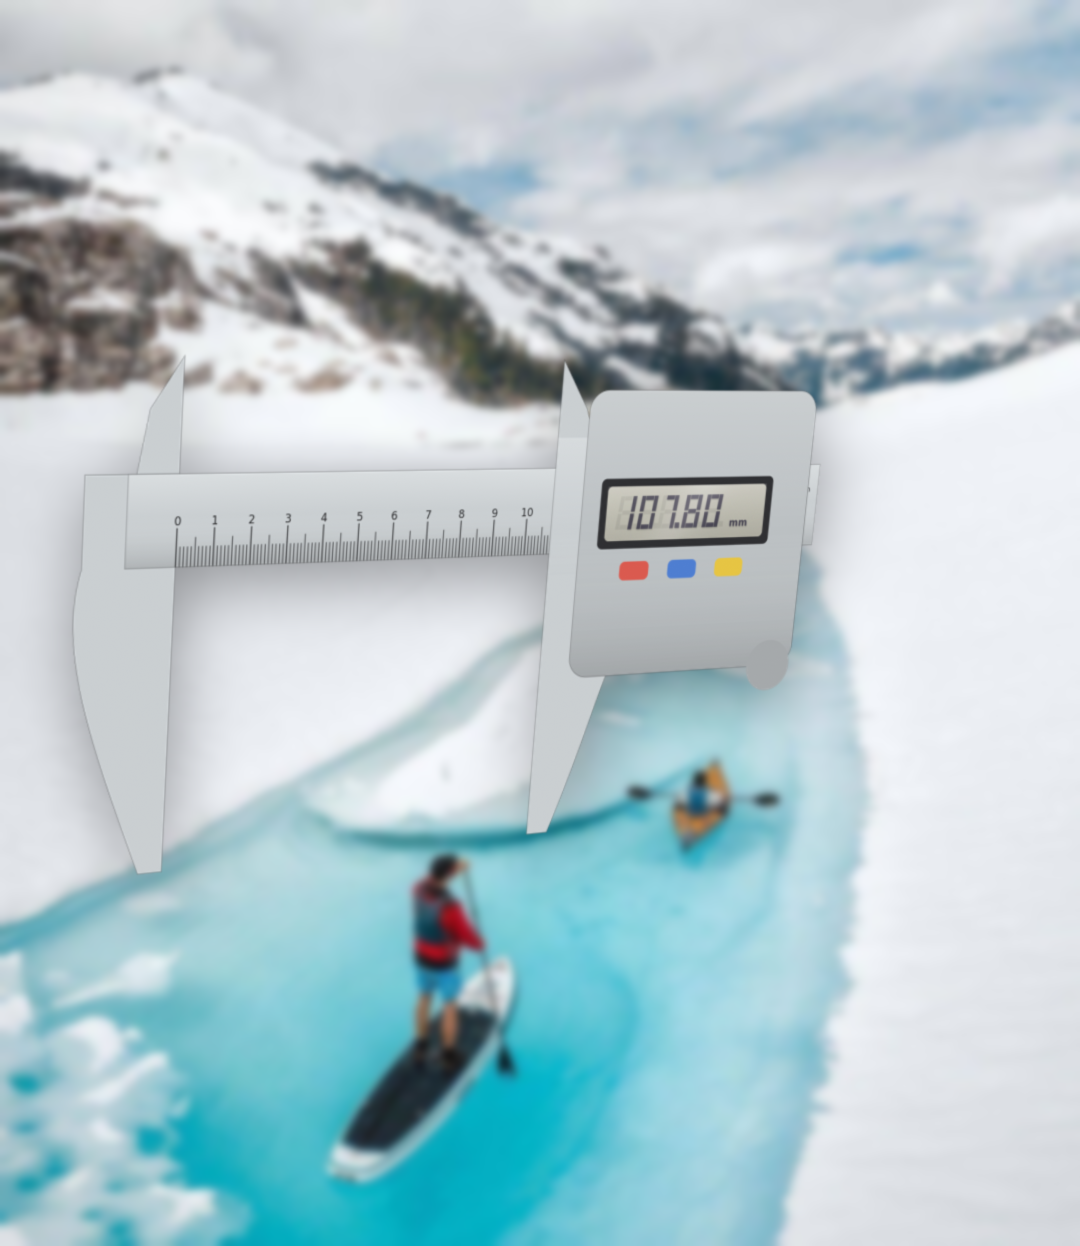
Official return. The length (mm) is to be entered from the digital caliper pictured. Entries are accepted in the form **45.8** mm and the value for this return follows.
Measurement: **107.80** mm
